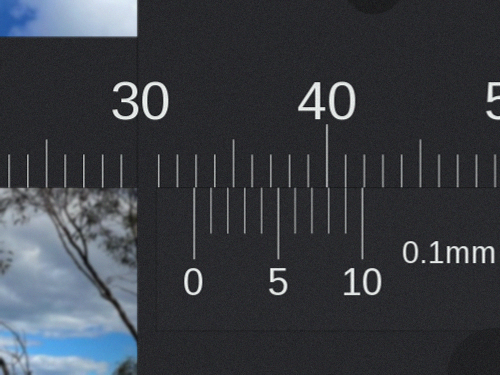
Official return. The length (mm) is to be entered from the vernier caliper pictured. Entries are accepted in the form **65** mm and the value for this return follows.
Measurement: **32.9** mm
